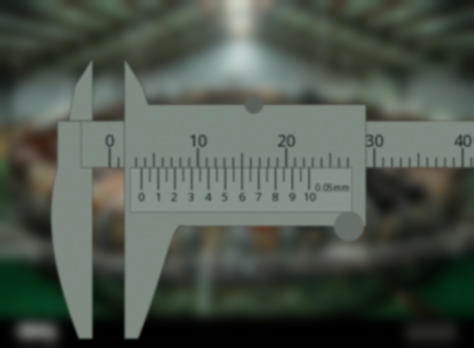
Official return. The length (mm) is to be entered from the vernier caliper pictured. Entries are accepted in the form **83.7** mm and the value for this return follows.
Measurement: **3.6** mm
